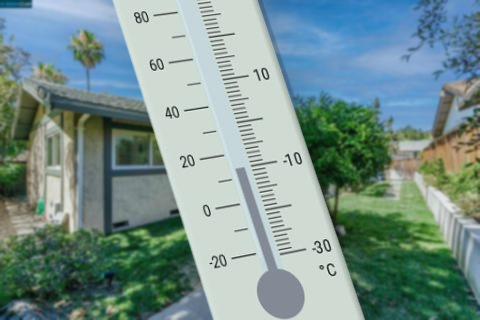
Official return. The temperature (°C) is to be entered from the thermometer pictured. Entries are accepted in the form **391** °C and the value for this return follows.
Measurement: **-10** °C
